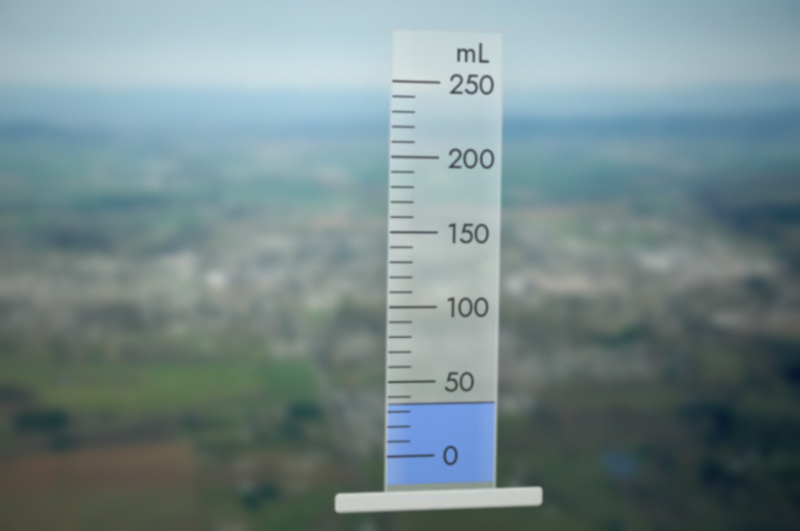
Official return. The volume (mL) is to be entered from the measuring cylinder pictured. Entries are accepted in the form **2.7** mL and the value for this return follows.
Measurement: **35** mL
